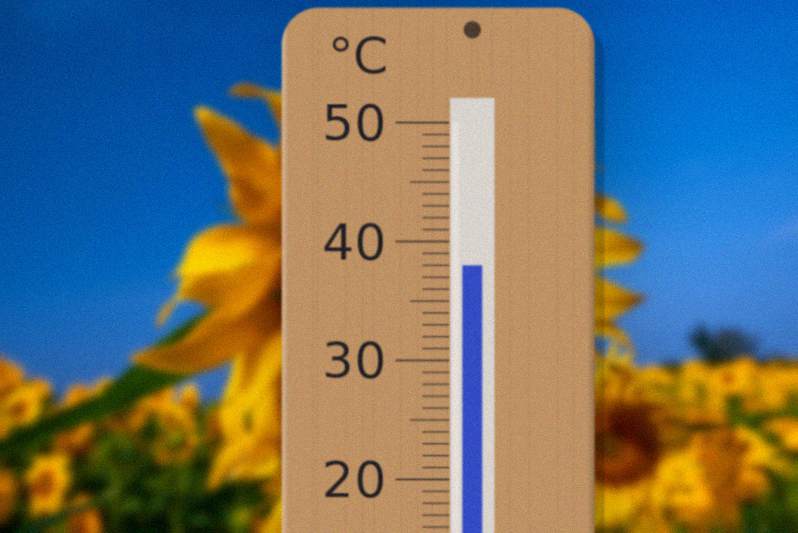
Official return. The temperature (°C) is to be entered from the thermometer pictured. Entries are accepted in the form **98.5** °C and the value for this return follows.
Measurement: **38** °C
